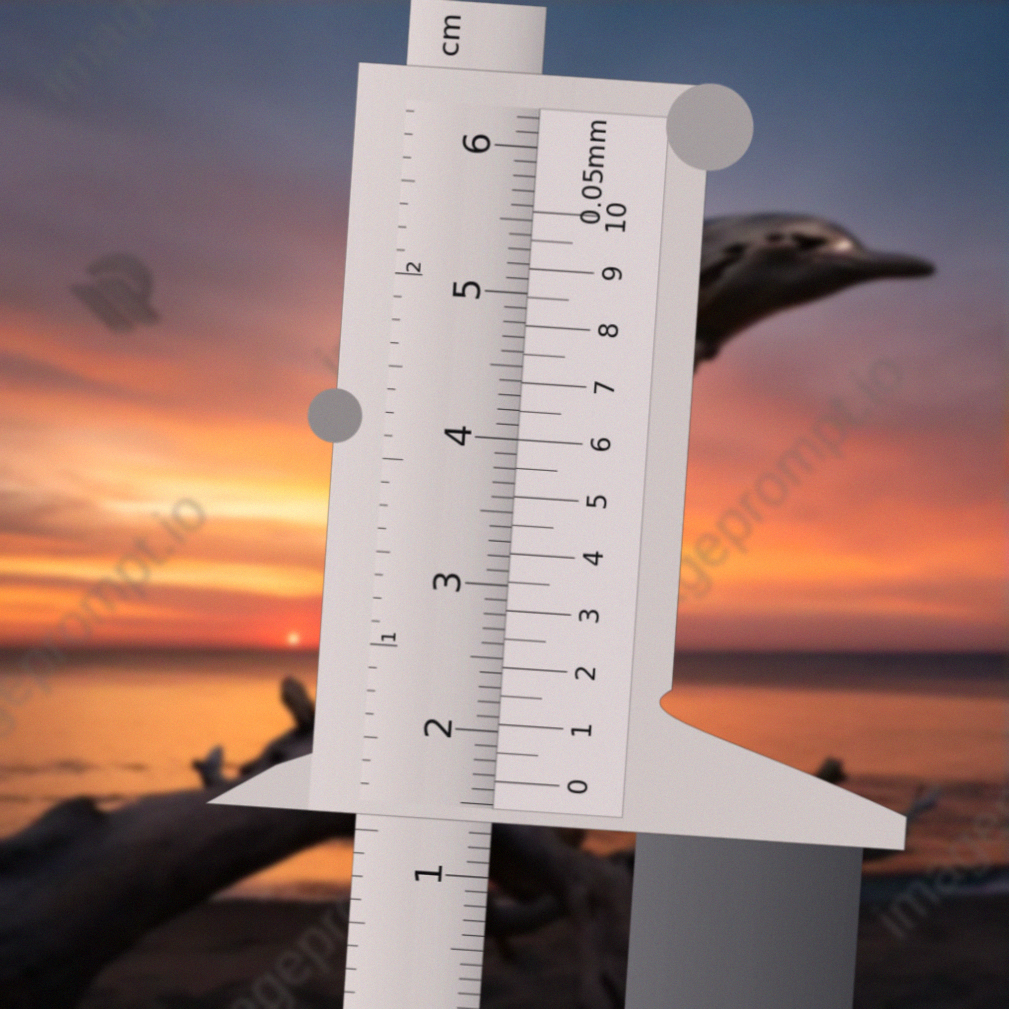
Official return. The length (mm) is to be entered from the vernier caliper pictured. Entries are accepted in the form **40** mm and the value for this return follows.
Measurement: **16.6** mm
